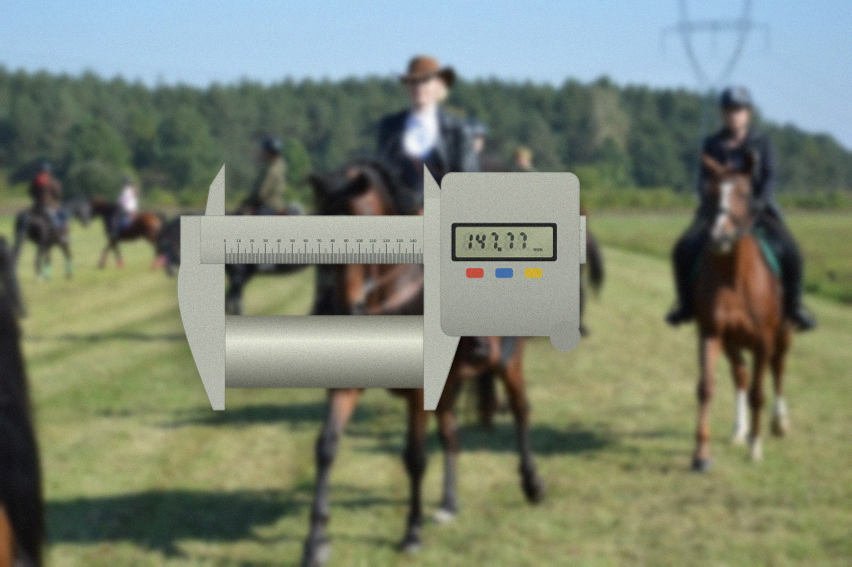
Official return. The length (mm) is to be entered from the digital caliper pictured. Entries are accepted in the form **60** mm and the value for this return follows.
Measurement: **147.77** mm
